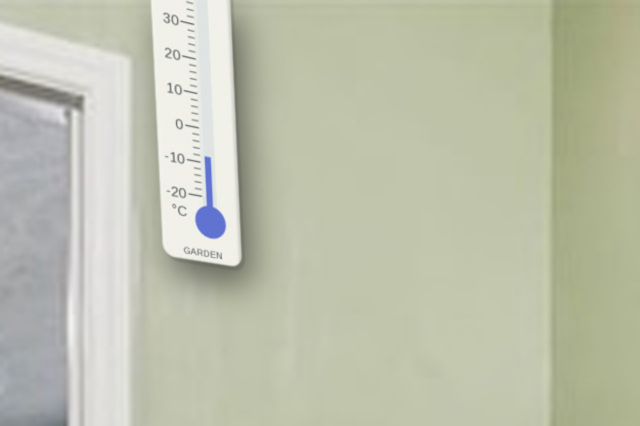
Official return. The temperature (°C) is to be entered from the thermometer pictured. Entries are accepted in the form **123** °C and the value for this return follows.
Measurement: **-8** °C
